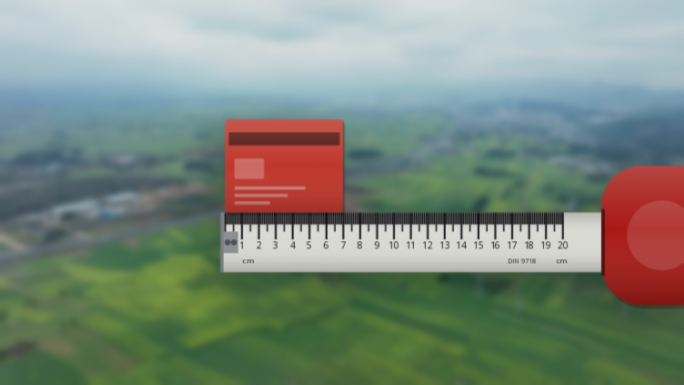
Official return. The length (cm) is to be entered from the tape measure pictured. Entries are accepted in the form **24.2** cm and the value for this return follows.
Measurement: **7** cm
